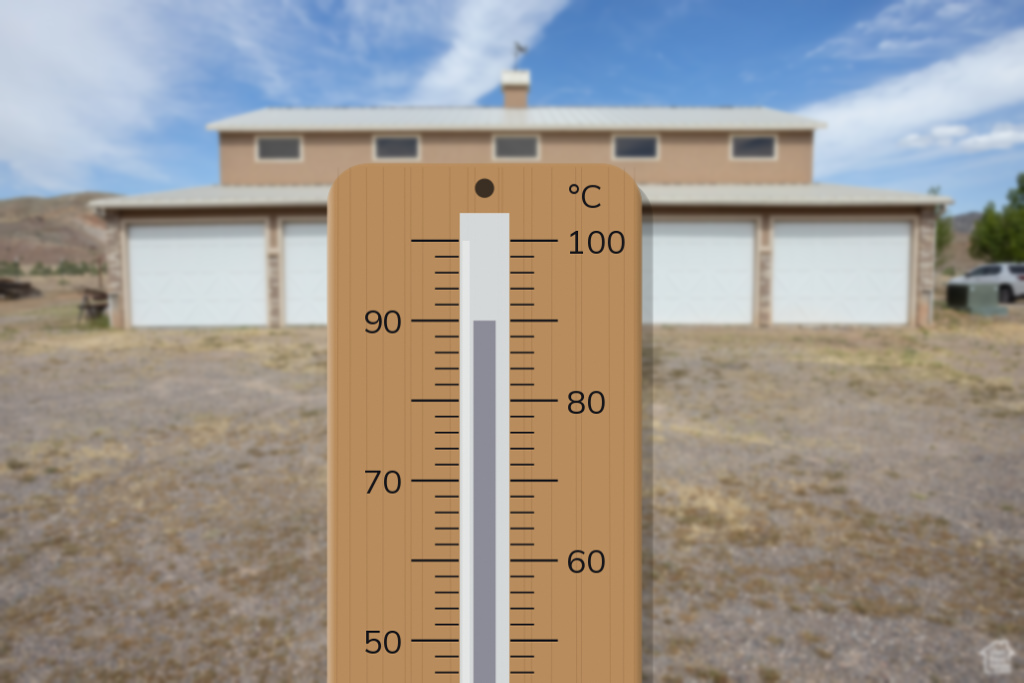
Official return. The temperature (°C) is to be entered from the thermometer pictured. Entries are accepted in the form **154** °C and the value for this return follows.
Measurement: **90** °C
